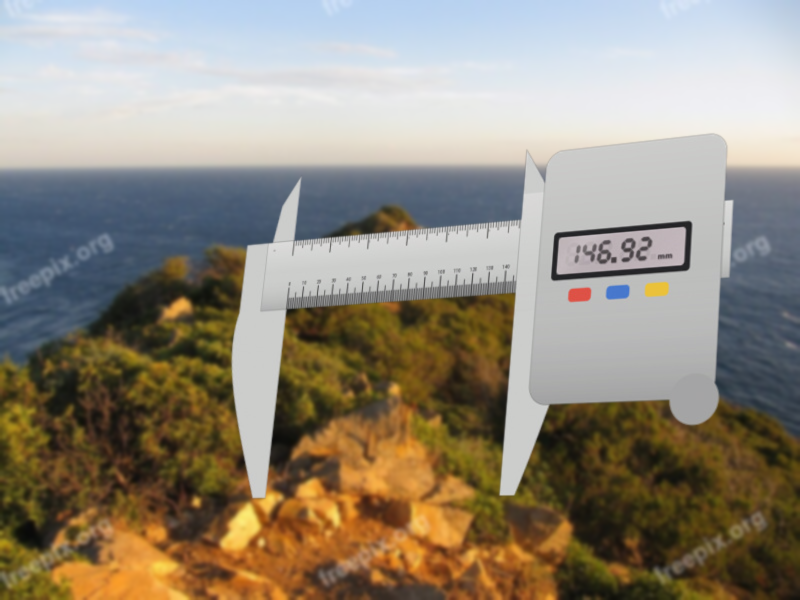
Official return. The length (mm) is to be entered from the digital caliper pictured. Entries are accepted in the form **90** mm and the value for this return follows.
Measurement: **146.92** mm
